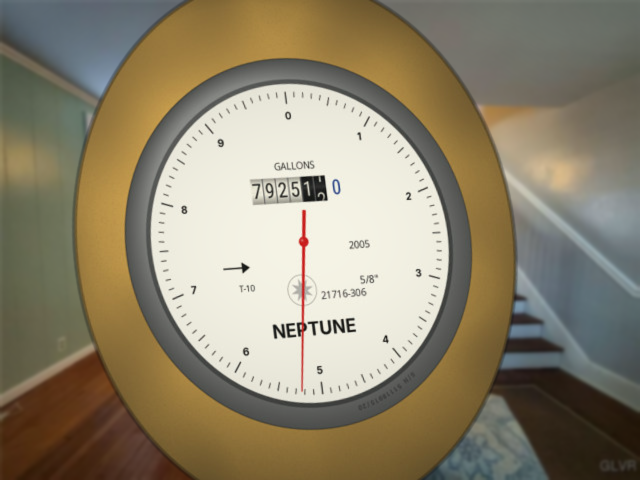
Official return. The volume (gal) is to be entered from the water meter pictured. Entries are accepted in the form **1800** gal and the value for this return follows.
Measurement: **7925115.2** gal
